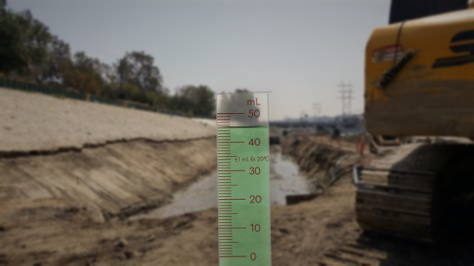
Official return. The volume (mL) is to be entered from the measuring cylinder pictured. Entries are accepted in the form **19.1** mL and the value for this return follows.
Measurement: **45** mL
